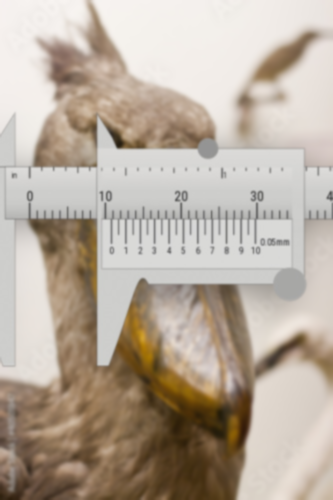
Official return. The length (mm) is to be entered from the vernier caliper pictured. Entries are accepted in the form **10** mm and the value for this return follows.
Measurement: **10.8** mm
